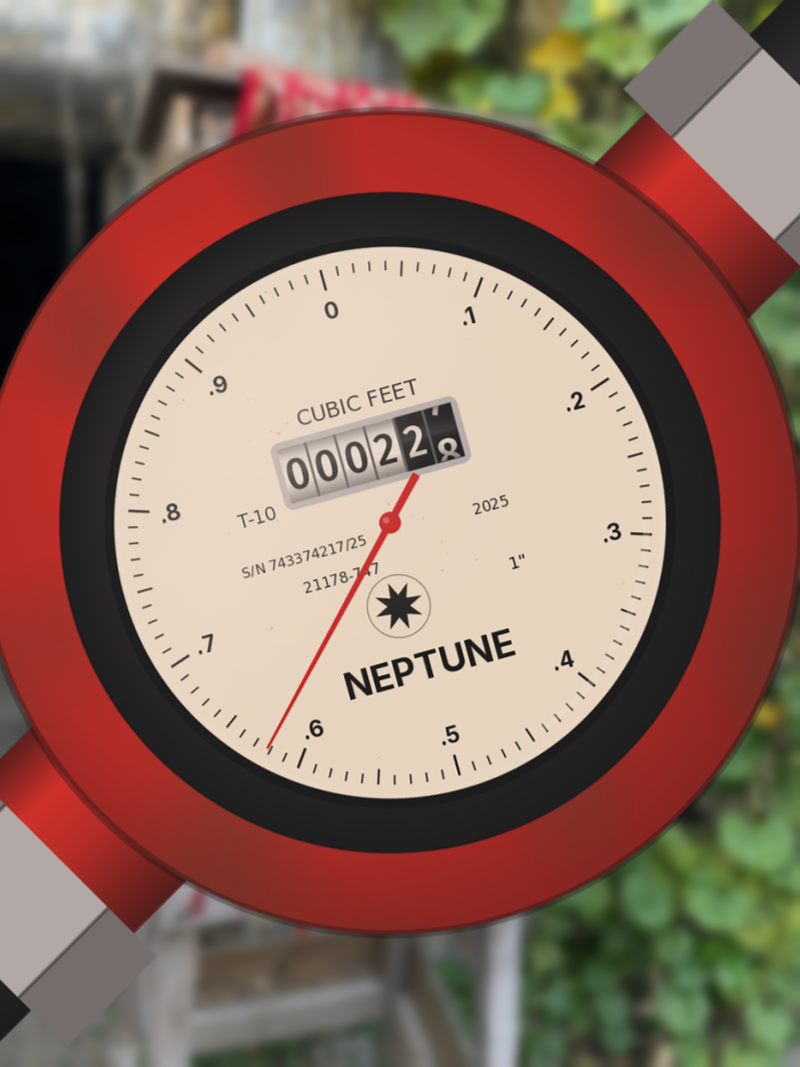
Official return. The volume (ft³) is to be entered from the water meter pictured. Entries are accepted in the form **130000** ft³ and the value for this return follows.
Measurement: **227.62** ft³
